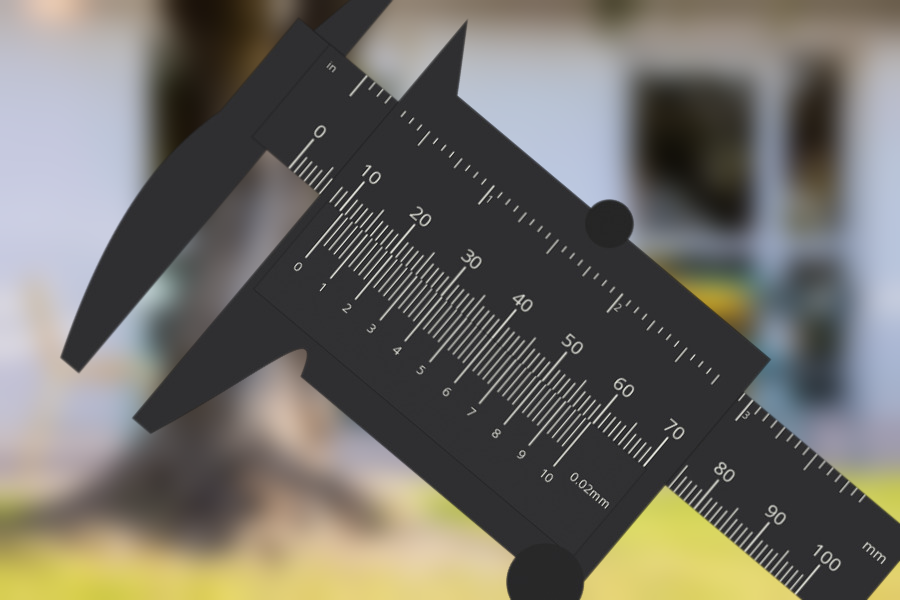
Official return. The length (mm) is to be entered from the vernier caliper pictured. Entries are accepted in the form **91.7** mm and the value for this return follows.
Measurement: **10.6** mm
